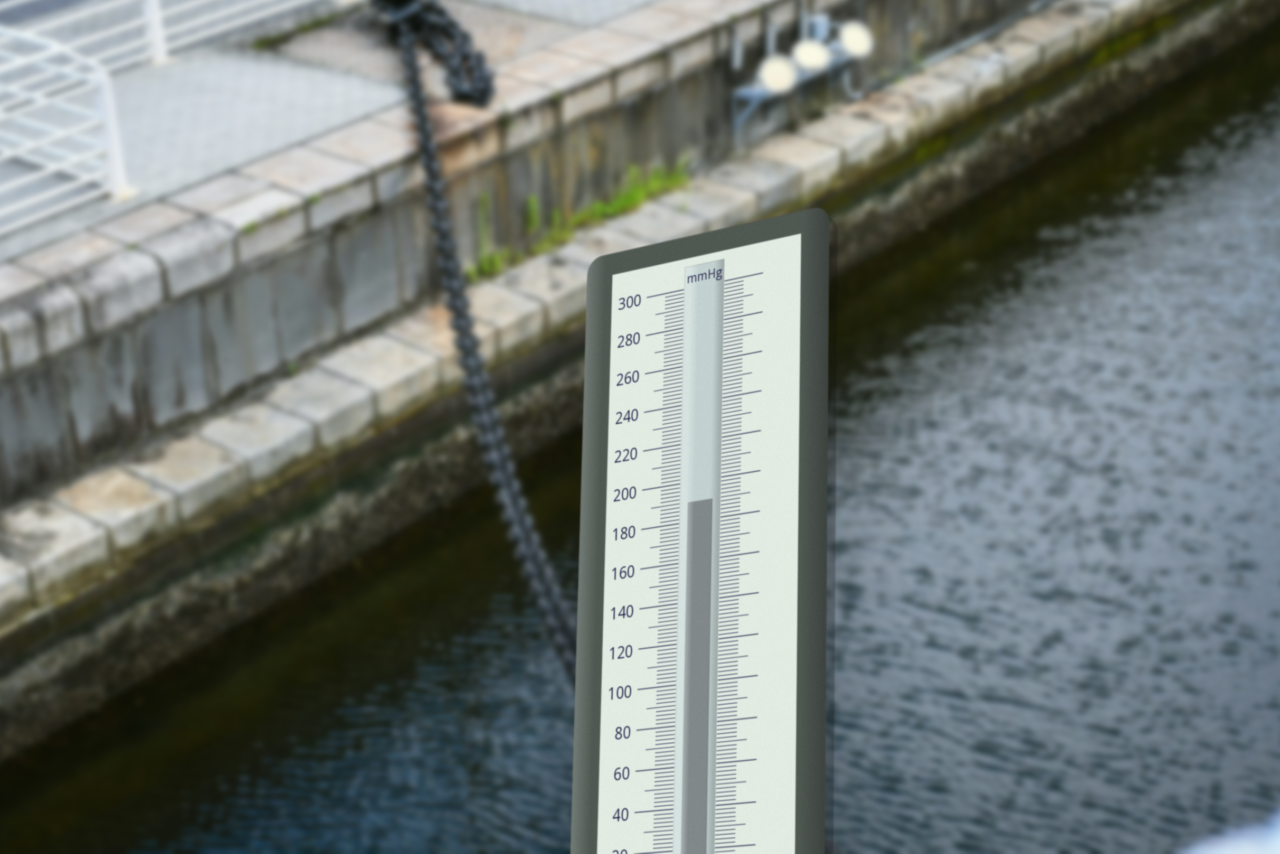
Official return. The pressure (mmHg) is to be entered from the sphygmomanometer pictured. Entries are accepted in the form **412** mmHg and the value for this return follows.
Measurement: **190** mmHg
